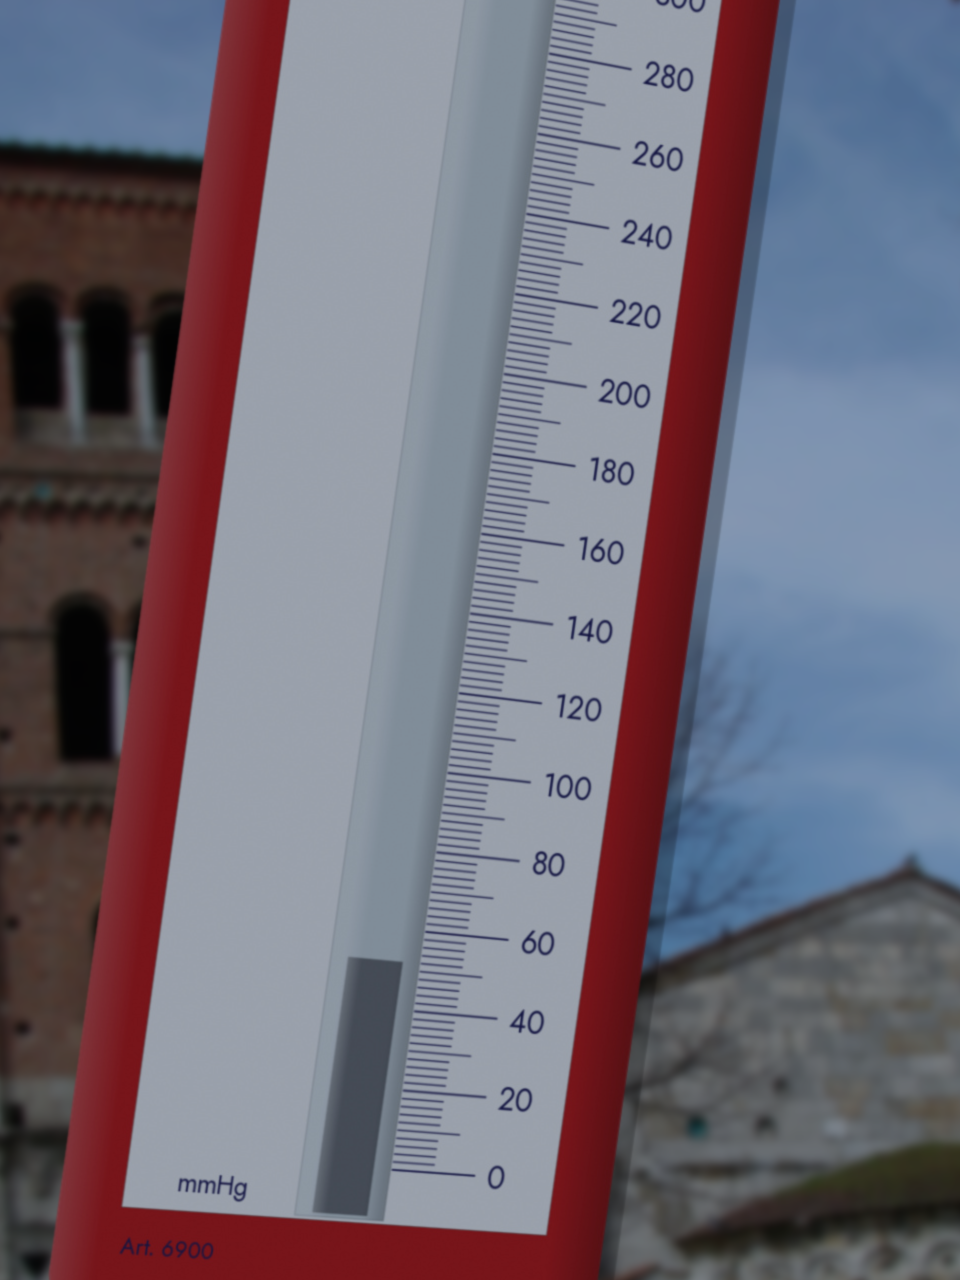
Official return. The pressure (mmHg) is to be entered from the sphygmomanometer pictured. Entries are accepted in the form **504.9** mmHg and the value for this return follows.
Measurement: **52** mmHg
